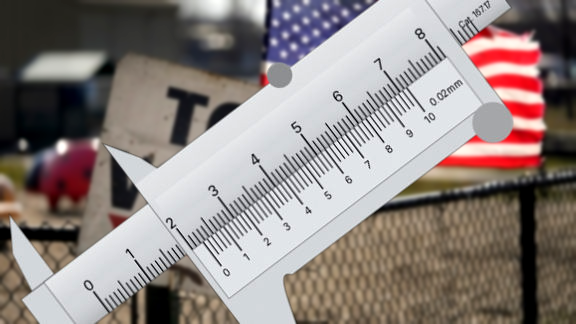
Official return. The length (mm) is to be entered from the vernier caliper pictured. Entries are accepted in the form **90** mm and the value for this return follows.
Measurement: **22.5** mm
